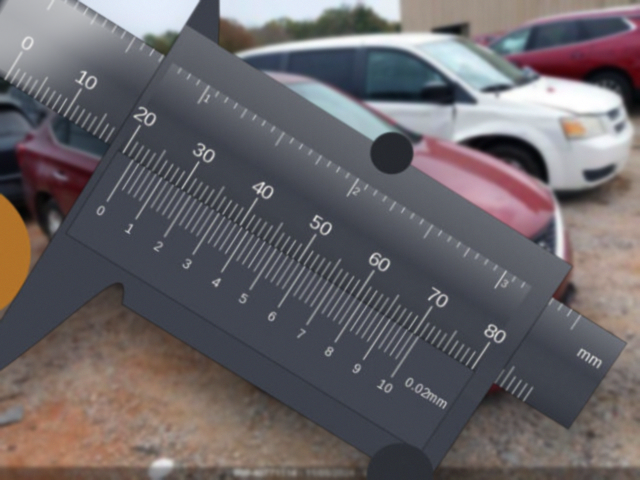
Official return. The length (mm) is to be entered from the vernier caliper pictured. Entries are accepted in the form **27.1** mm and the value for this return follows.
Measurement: **21.8** mm
